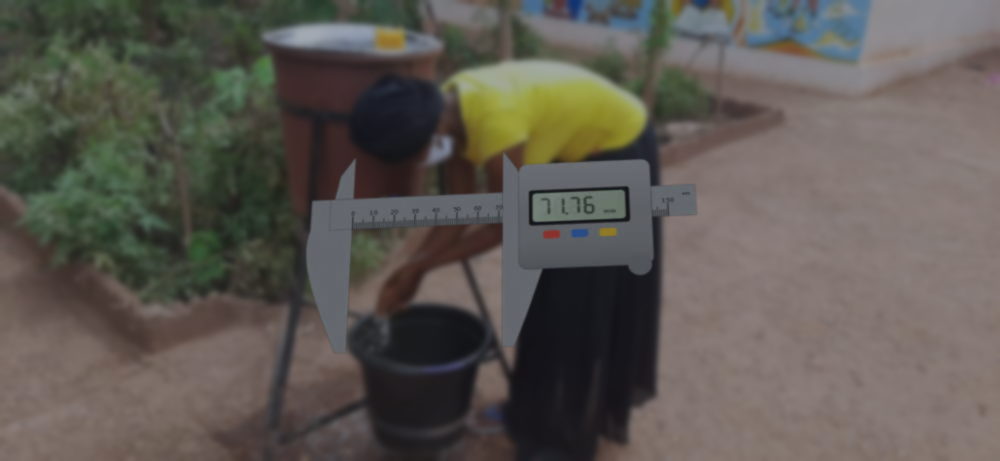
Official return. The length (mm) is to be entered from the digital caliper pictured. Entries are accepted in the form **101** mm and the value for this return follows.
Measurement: **71.76** mm
